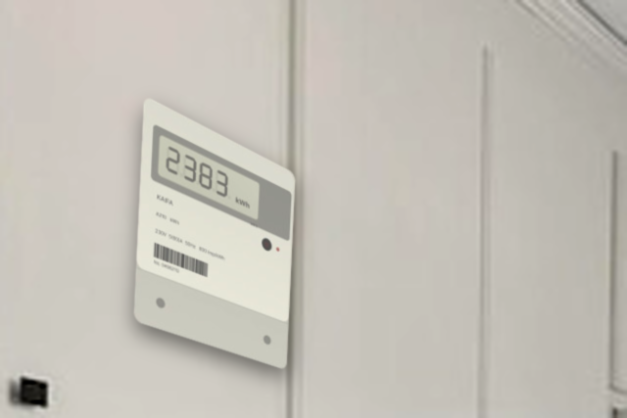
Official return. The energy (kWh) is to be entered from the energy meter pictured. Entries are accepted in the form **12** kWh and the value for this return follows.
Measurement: **2383** kWh
